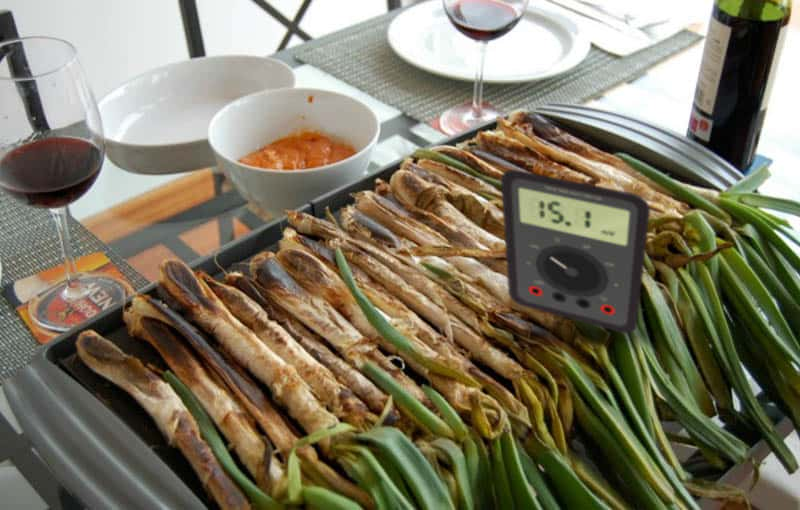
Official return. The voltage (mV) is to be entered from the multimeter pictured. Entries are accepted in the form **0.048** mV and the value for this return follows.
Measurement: **15.1** mV
